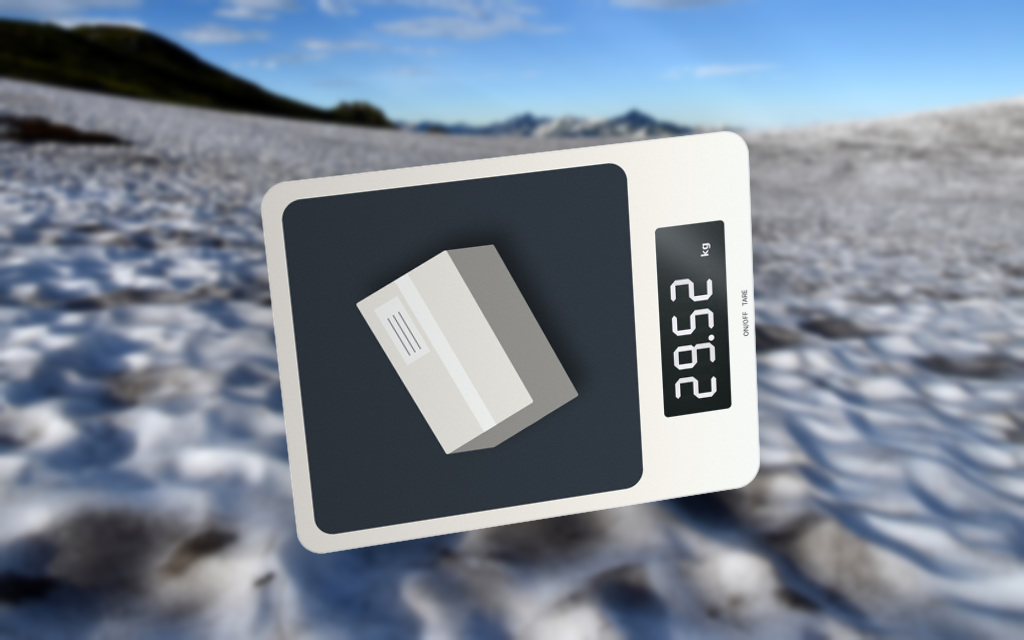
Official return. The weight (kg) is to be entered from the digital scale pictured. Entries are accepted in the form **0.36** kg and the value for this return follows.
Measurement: **29.52** kg
